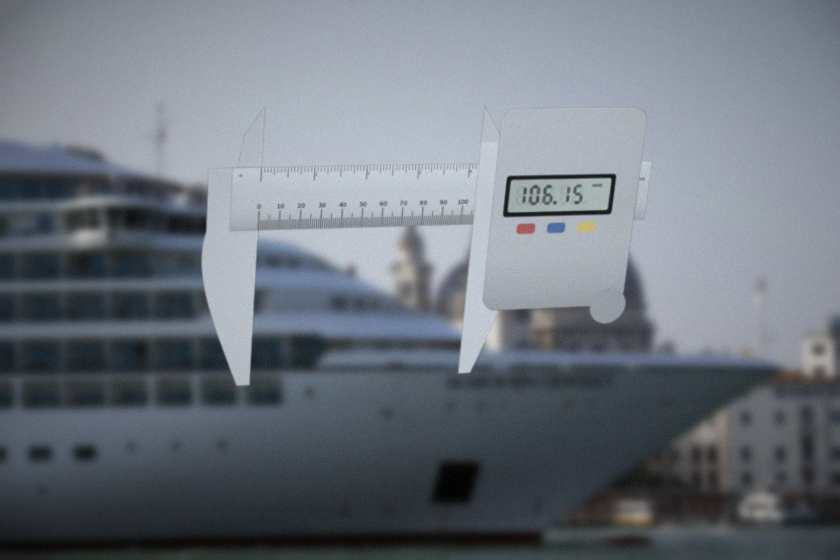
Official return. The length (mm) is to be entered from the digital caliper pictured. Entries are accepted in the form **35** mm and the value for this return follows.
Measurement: **106.15** mm
